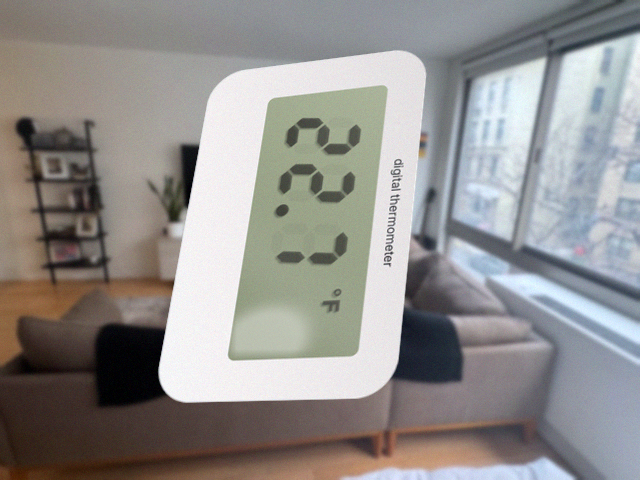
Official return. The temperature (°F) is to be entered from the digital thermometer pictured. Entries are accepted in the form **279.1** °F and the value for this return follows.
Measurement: **22.7** °F
